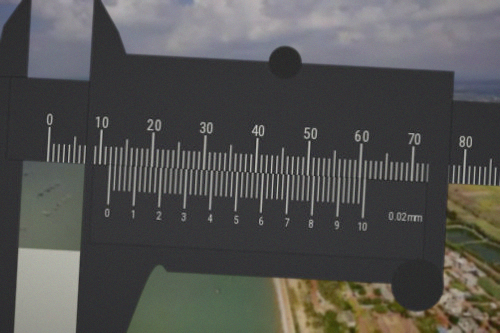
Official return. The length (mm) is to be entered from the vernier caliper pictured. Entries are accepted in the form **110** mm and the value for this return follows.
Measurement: **12.0** mm
